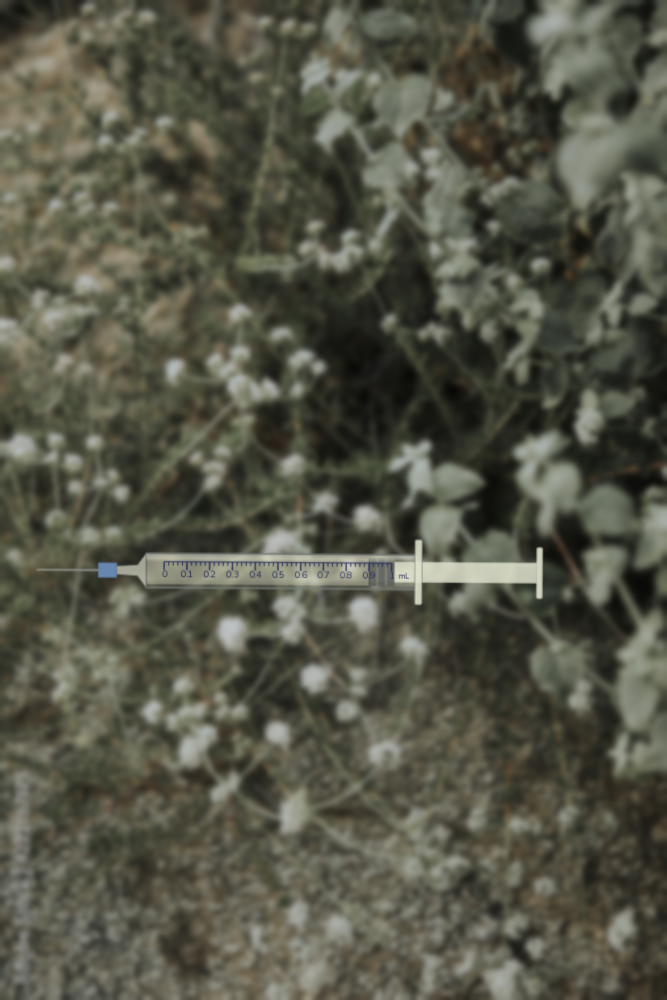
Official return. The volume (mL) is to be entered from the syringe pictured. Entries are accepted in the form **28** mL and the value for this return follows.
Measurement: **0.9** mL
